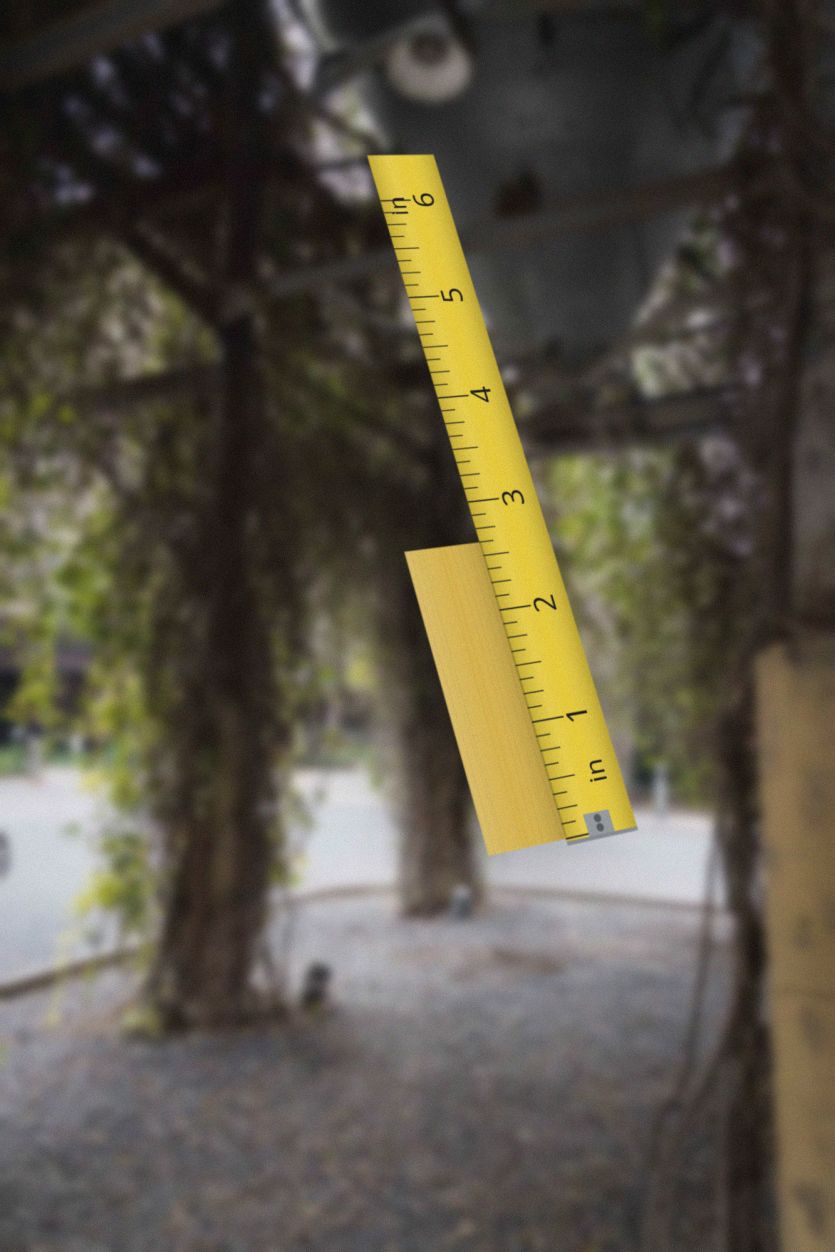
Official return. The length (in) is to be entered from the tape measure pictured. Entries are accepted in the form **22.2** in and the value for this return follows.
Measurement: **2.625** in
